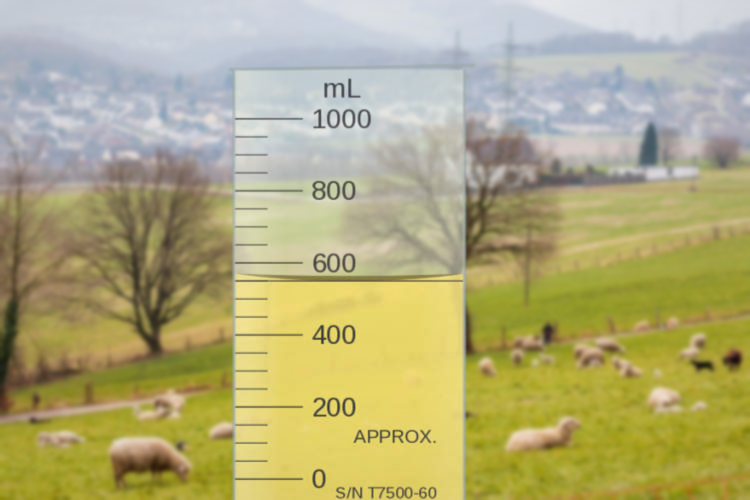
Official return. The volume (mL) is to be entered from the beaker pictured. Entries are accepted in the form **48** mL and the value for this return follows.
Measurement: **550** mL
